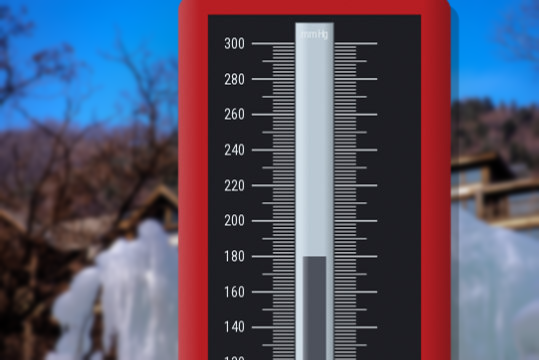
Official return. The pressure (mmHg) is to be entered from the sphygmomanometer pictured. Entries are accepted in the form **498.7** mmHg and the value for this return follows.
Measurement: **180** mmHg
